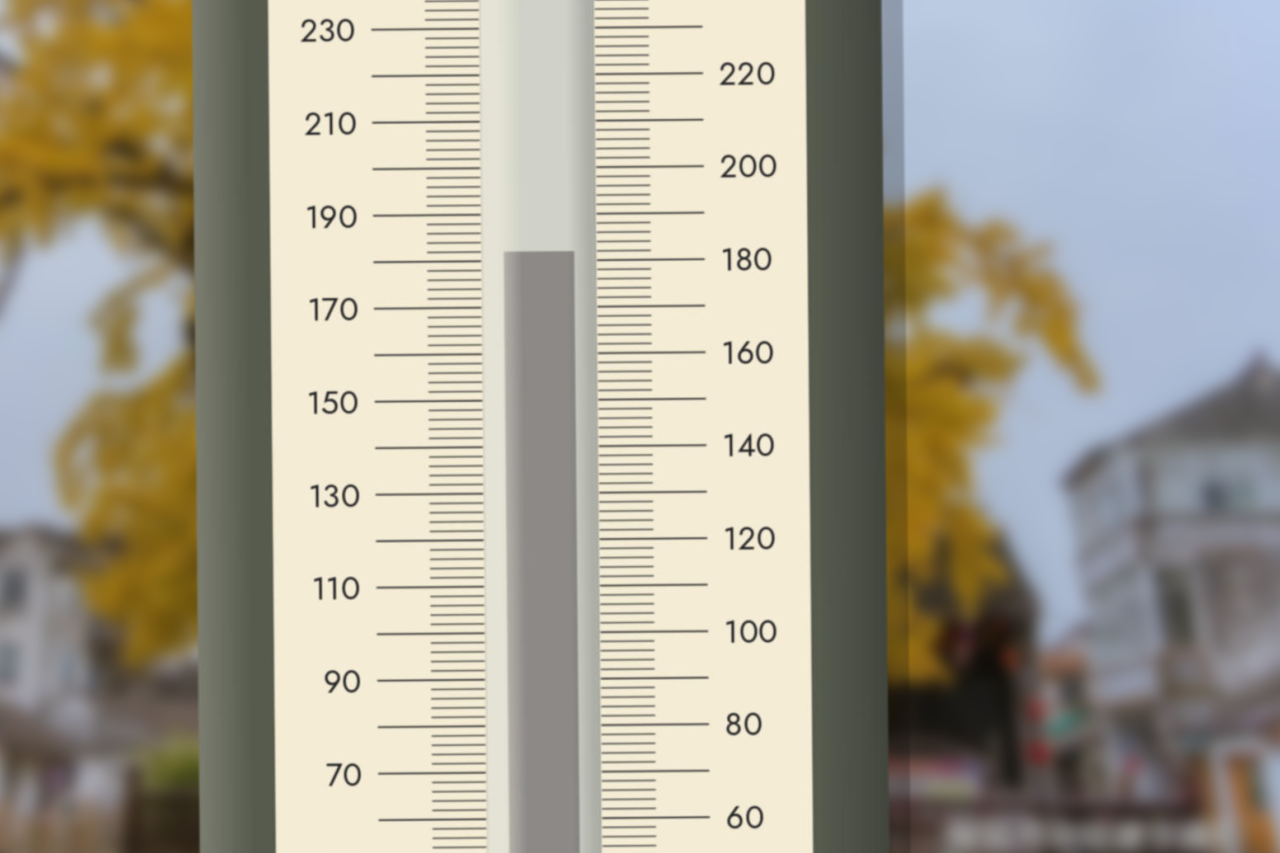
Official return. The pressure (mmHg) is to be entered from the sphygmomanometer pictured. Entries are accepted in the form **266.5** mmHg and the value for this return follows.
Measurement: **182** mmHg
